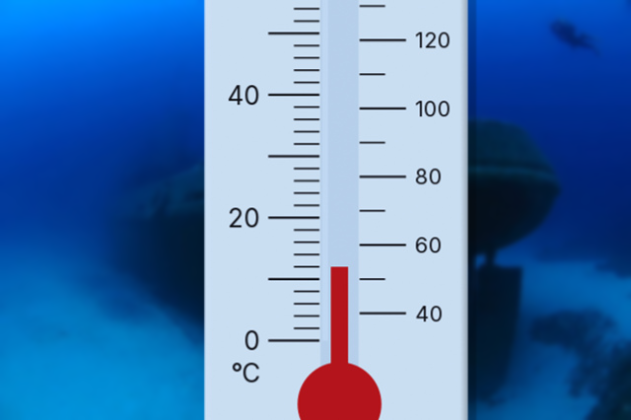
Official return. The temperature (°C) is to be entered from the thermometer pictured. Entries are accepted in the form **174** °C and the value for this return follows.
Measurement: **12** °C
